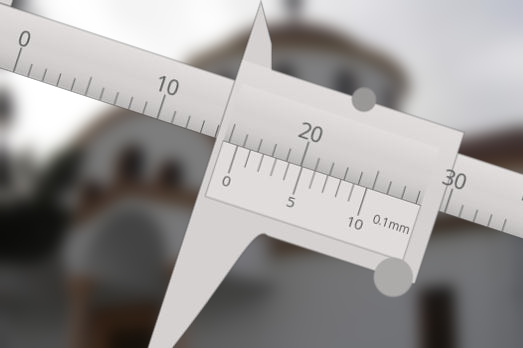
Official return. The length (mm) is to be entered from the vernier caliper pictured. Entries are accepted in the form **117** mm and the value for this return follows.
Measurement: **15.6** mm
